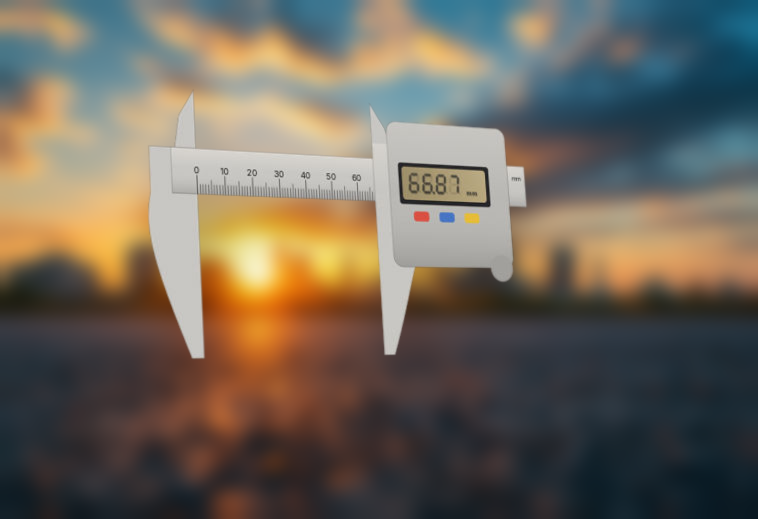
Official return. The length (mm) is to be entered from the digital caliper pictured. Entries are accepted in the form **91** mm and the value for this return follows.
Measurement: **66.87** mm
